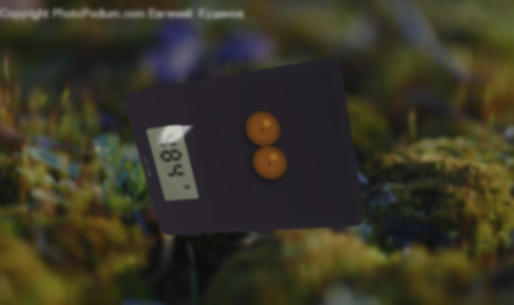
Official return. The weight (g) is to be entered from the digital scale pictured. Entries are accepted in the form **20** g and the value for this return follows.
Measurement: **484** g
